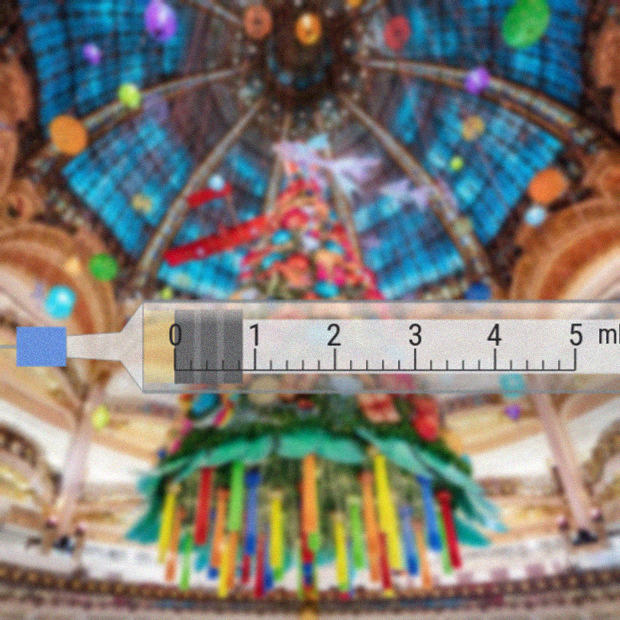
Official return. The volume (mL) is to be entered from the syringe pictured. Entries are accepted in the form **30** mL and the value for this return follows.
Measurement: **0** mL
